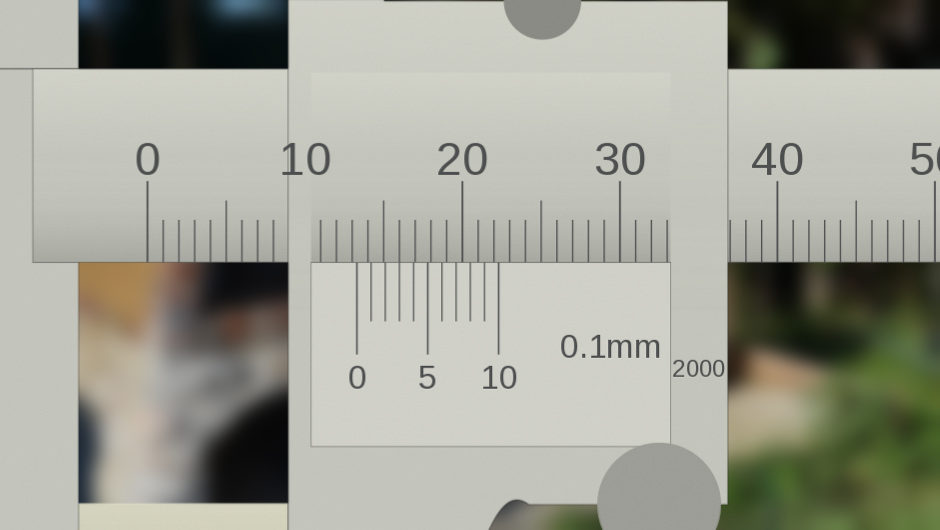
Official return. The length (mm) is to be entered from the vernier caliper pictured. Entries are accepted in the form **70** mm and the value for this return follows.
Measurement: **13.3** mm
